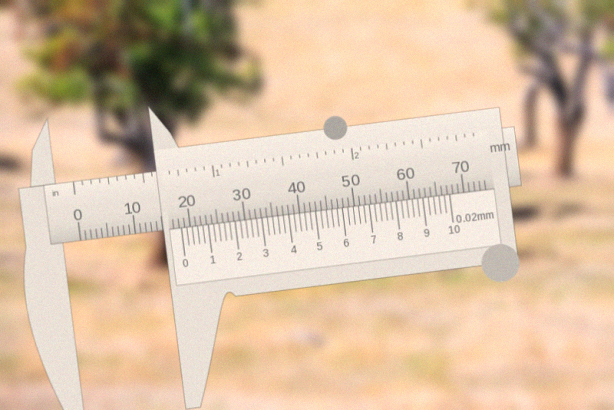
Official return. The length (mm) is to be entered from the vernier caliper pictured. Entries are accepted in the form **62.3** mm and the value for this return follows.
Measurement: **18.4** mm
